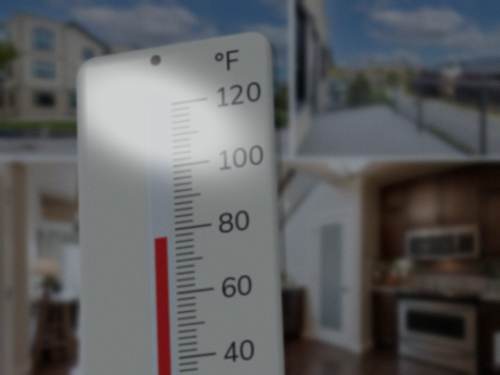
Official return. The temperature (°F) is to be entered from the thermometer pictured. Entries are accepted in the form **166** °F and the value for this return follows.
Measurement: **78** °F
